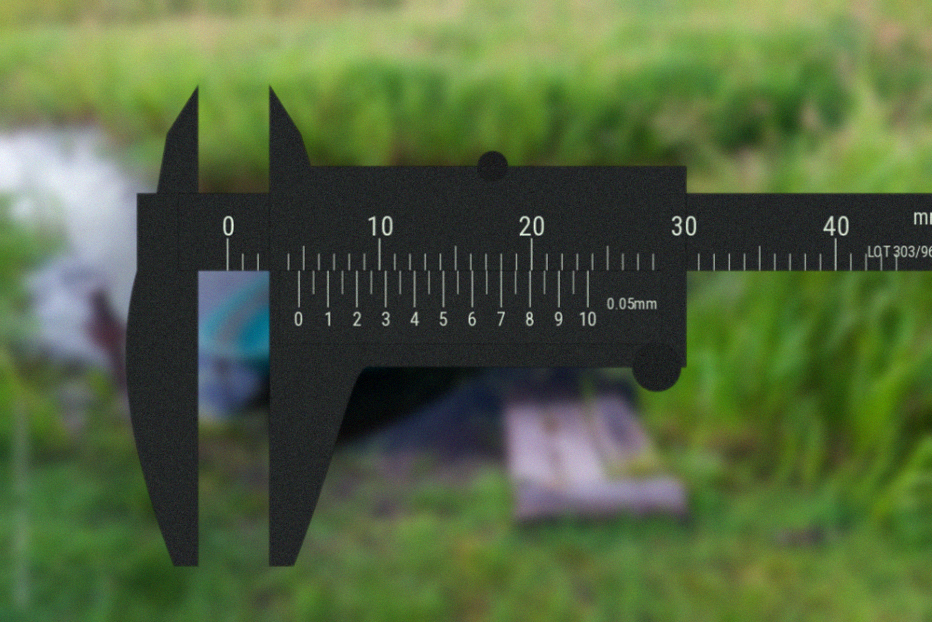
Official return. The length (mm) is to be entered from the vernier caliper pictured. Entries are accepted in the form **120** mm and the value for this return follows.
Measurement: **4.7** mm
